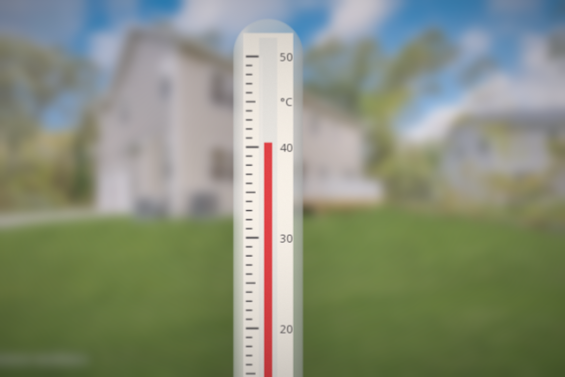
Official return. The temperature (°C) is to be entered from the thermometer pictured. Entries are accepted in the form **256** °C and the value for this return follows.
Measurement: **40.5** °C
